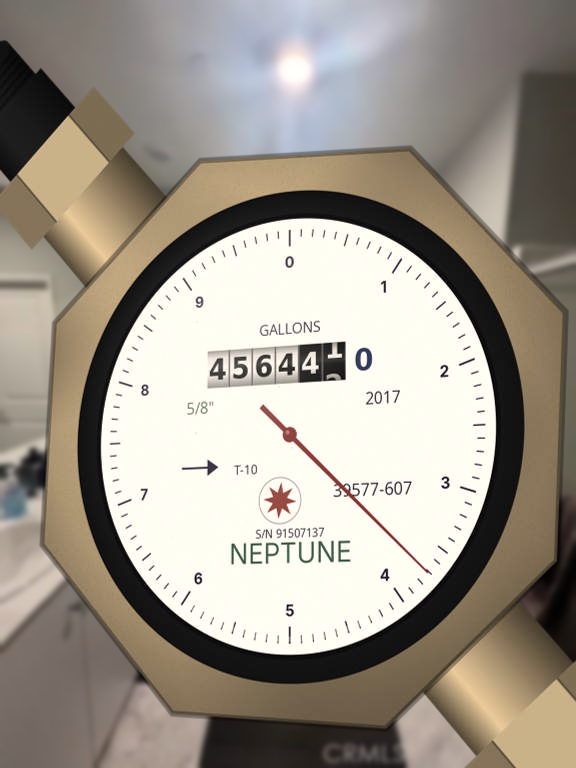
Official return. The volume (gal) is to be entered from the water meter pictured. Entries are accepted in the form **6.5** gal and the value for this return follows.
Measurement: **4564413.7** gal
